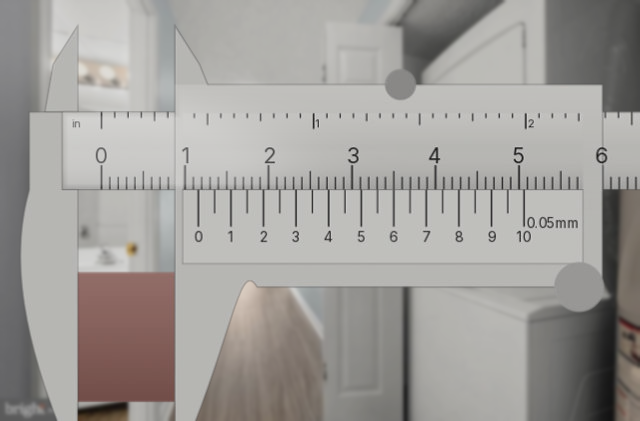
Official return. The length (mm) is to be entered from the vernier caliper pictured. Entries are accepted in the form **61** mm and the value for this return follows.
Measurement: **11.6** mm
